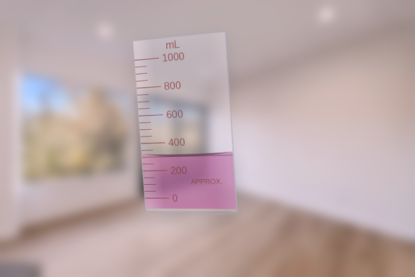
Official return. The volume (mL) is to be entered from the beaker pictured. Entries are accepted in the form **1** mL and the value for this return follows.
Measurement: **300** mL
